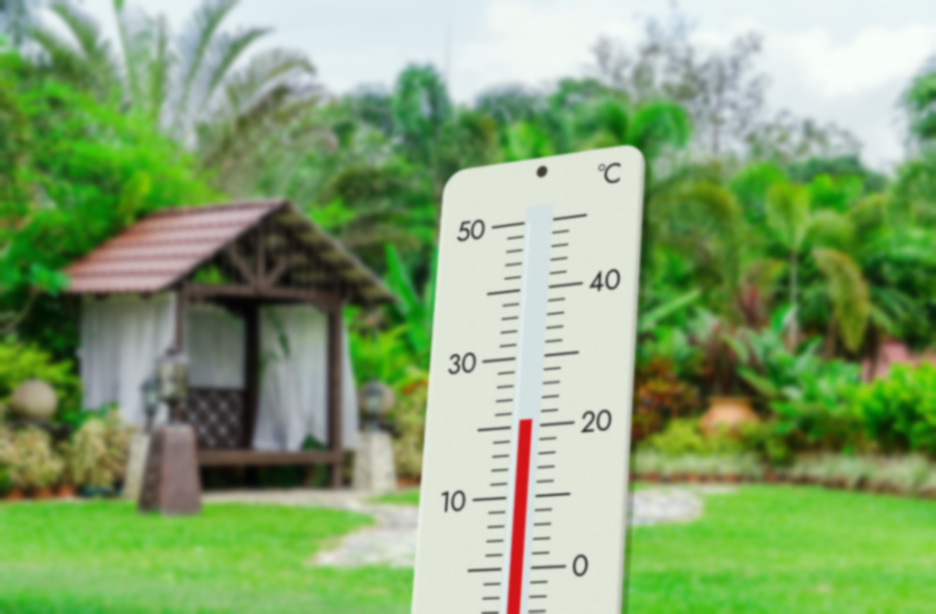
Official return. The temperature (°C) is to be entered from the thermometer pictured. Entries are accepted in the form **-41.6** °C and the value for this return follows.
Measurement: **21** °C
